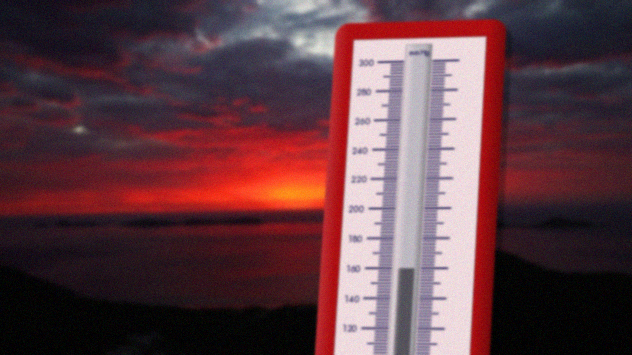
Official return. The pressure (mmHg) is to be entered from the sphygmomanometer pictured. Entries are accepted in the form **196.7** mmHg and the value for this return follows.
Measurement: **160** mmHg
